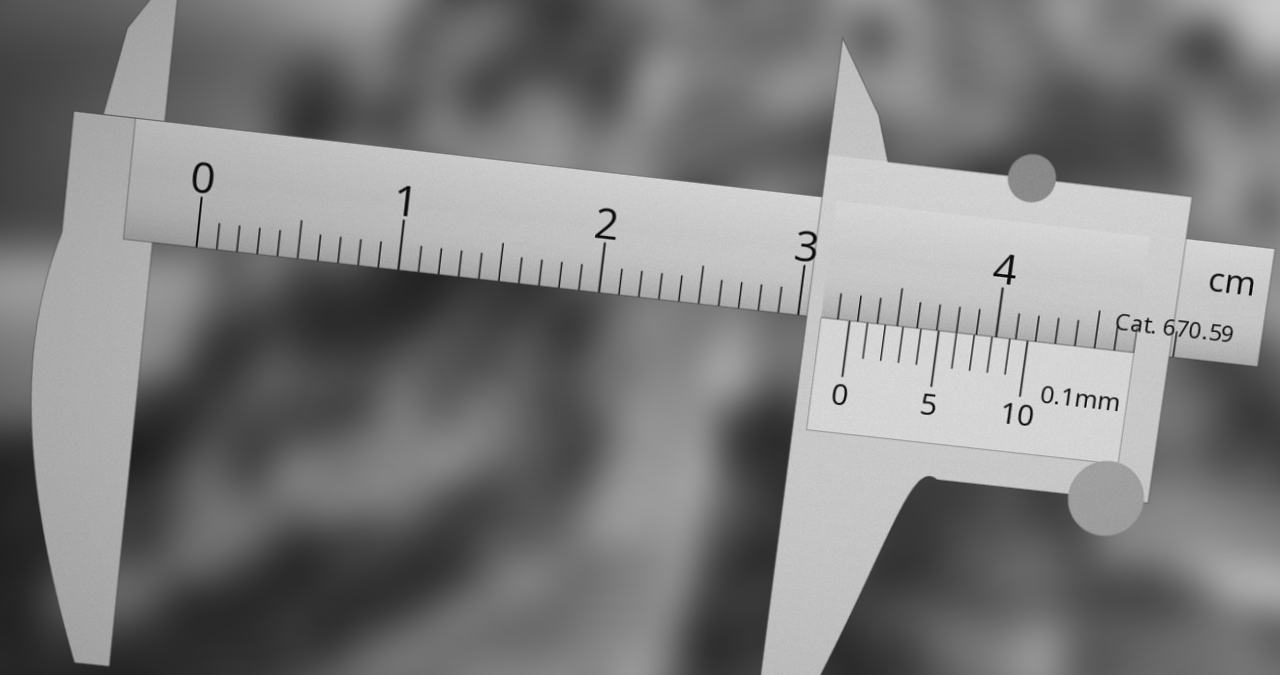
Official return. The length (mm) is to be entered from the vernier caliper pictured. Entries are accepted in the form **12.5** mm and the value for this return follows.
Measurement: **32.6** mm
